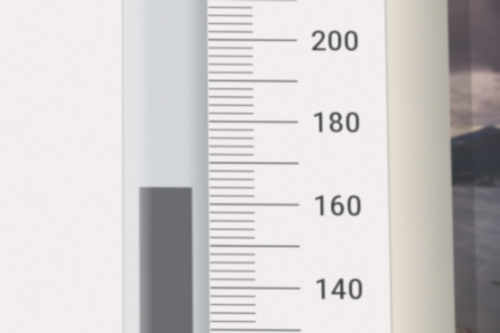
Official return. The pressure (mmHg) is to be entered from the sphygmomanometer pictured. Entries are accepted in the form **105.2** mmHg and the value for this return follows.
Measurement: **164** mmHg
